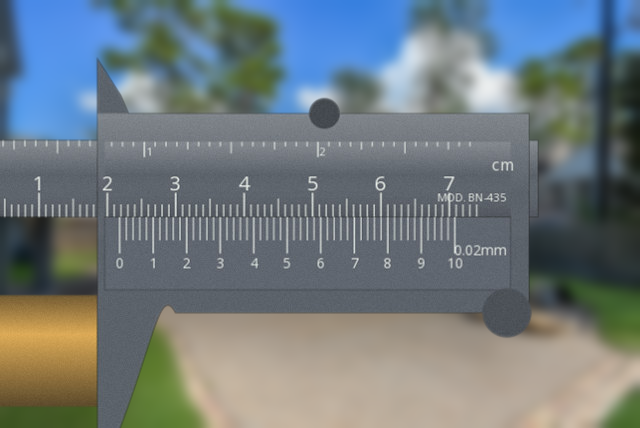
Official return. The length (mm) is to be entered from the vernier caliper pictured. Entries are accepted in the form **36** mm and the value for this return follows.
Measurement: **21.8** mm
